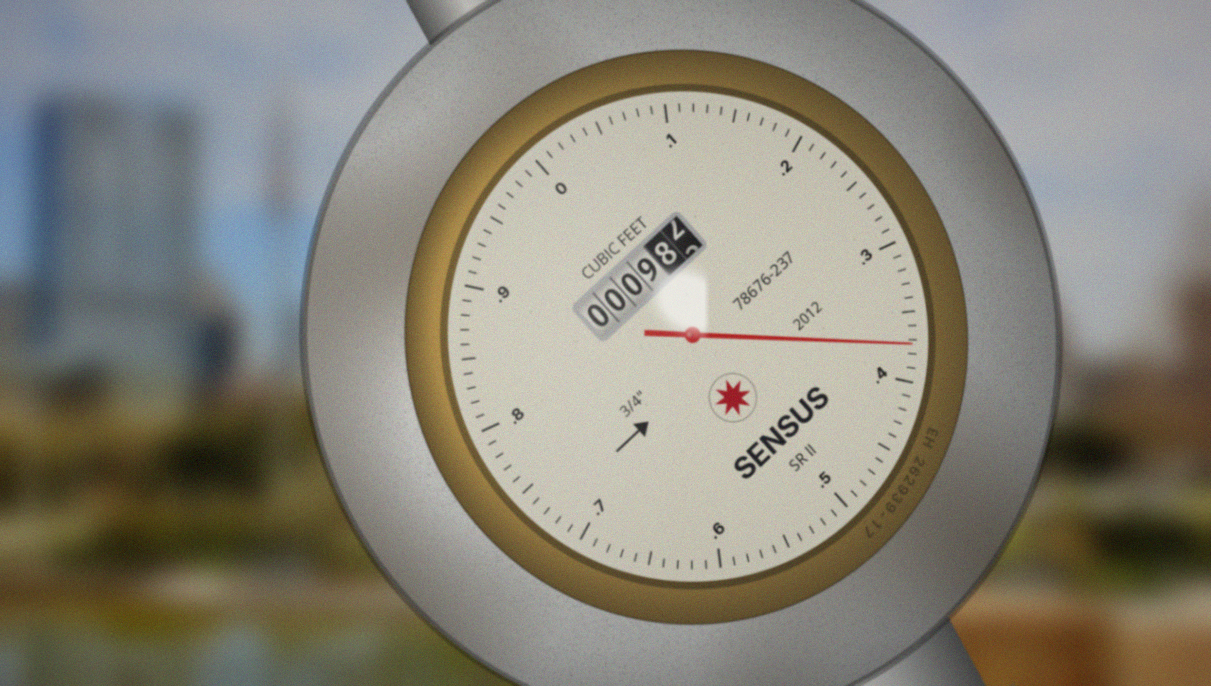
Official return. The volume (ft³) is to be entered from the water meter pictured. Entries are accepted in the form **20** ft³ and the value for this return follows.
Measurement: **982.37** ft³
